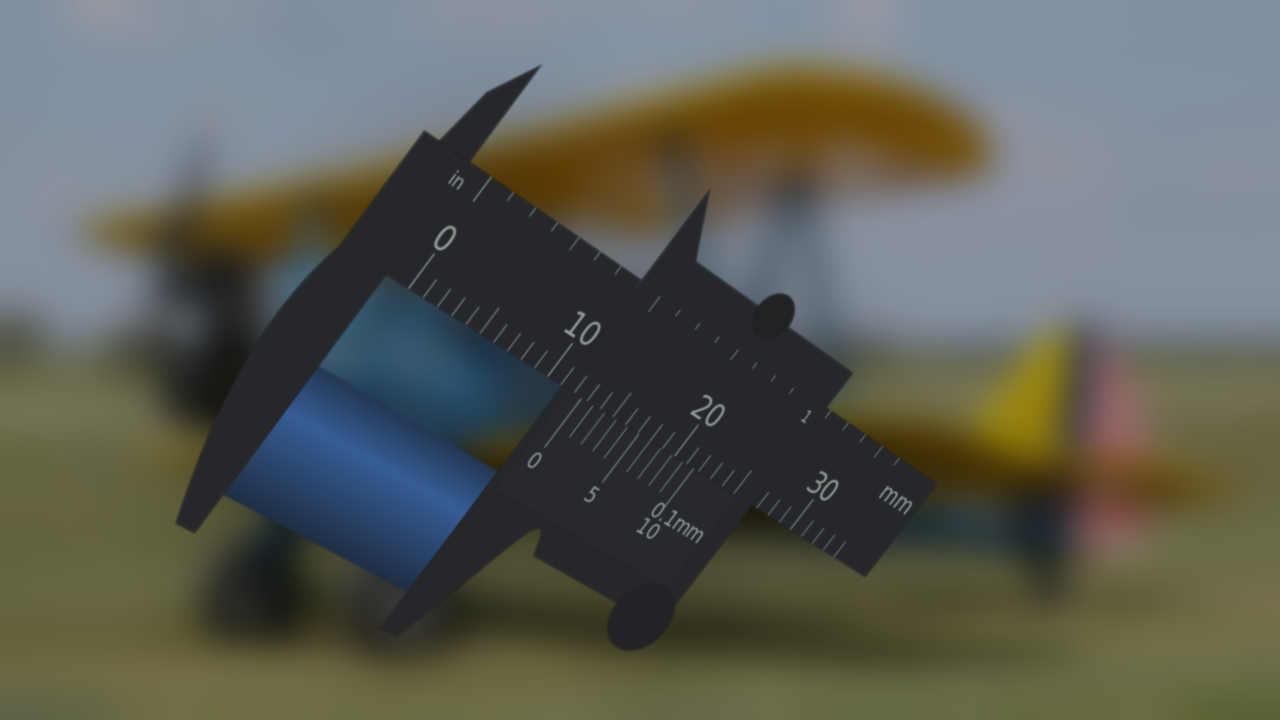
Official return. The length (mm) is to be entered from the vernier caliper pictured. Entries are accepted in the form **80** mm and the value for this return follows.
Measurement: **12.6** mm
